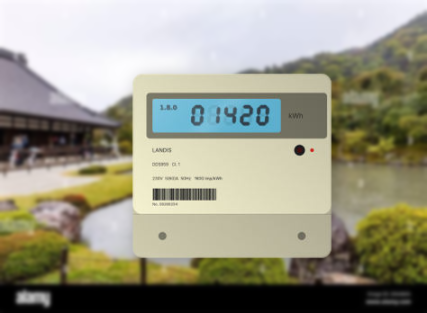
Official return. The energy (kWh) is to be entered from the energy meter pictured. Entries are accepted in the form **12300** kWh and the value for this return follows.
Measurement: **1420** kWh
